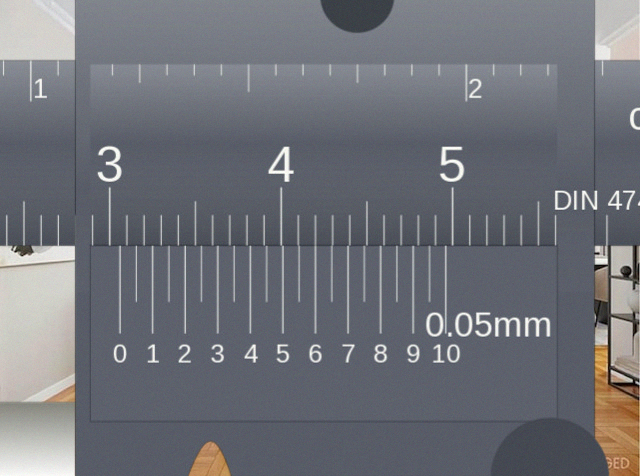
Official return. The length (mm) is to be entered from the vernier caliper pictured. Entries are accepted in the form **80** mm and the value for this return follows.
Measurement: **30.6** mm
